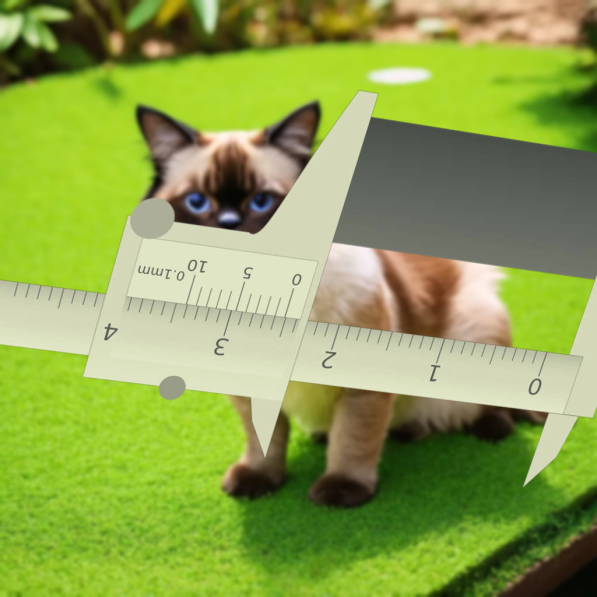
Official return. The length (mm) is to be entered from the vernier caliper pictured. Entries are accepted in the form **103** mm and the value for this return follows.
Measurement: **25.1** mm
